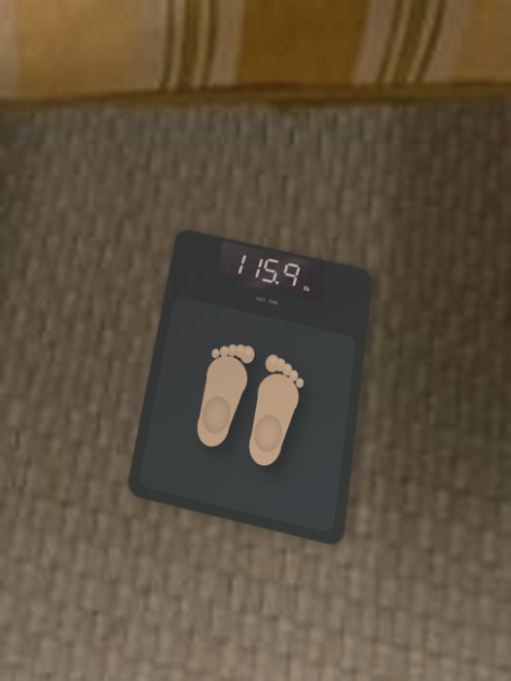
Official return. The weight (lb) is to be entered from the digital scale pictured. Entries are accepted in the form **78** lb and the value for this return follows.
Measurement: **115.9** lb
